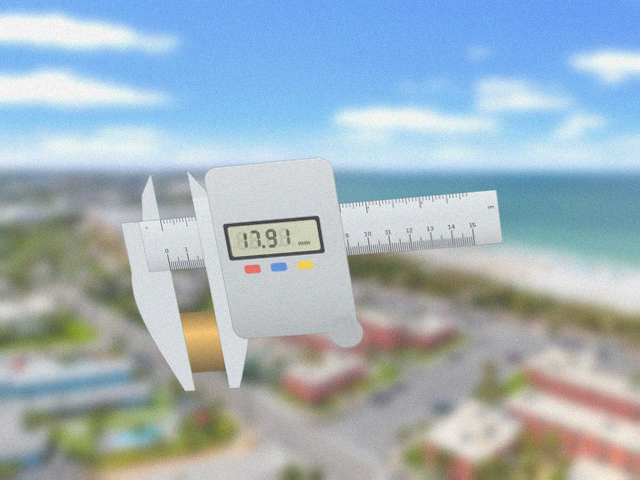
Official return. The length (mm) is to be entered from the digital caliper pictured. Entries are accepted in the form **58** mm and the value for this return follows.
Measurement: **17.91** mm
